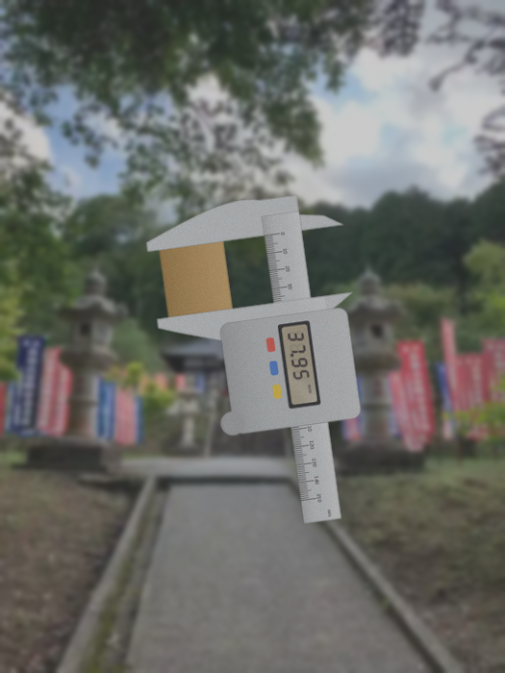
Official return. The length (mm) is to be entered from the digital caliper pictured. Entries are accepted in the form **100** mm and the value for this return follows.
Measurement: **37.95** mm
